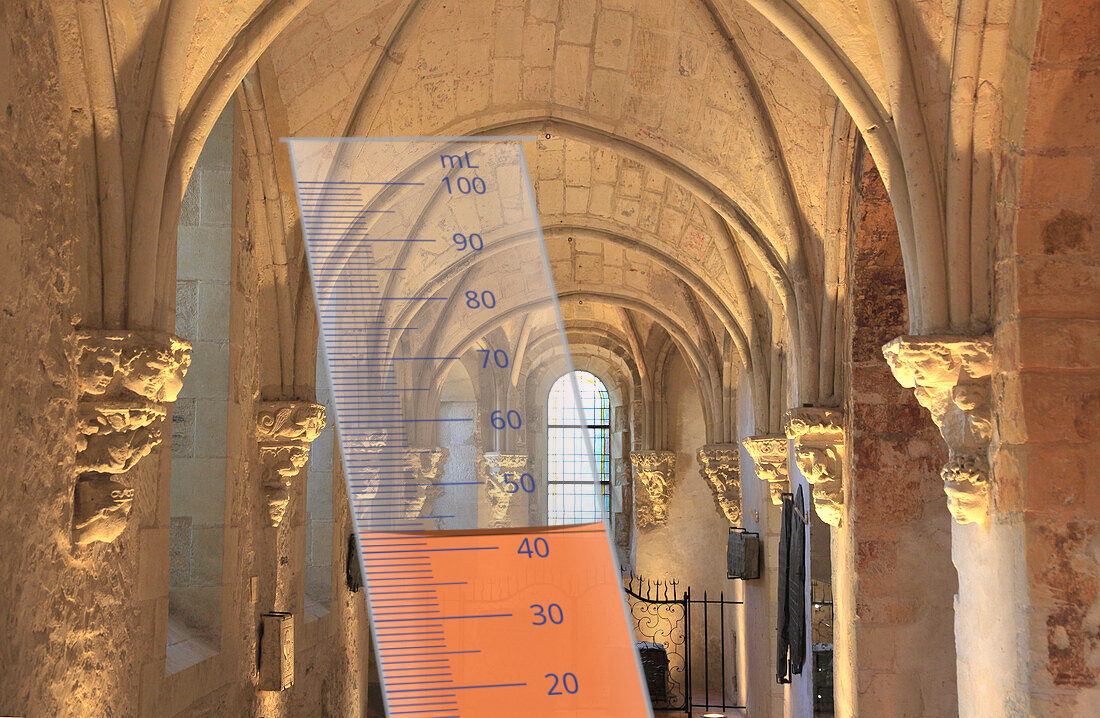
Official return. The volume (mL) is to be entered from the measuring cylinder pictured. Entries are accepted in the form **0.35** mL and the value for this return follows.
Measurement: **42** mL
